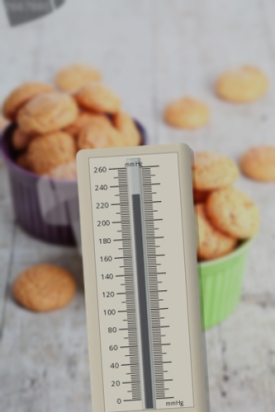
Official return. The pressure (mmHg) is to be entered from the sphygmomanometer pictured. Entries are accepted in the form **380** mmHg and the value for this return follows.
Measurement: **230** mmHg
